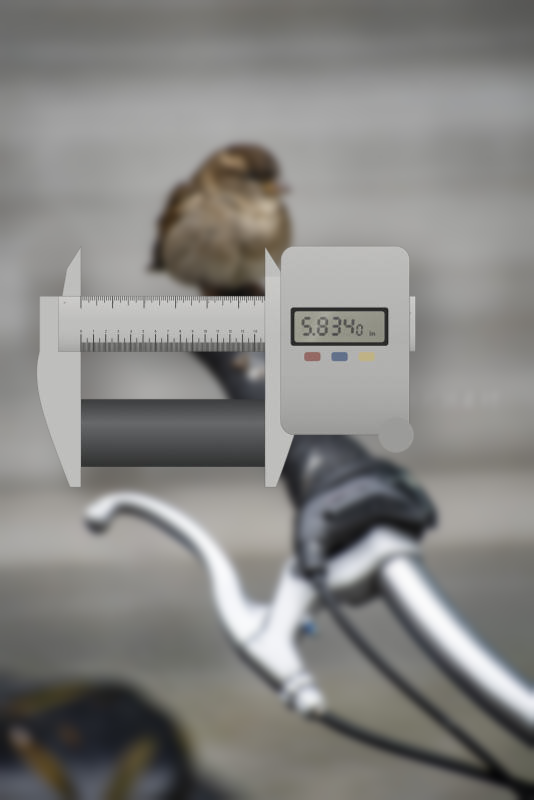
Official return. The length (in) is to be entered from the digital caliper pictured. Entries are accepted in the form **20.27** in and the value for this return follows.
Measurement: **5.8340** in
